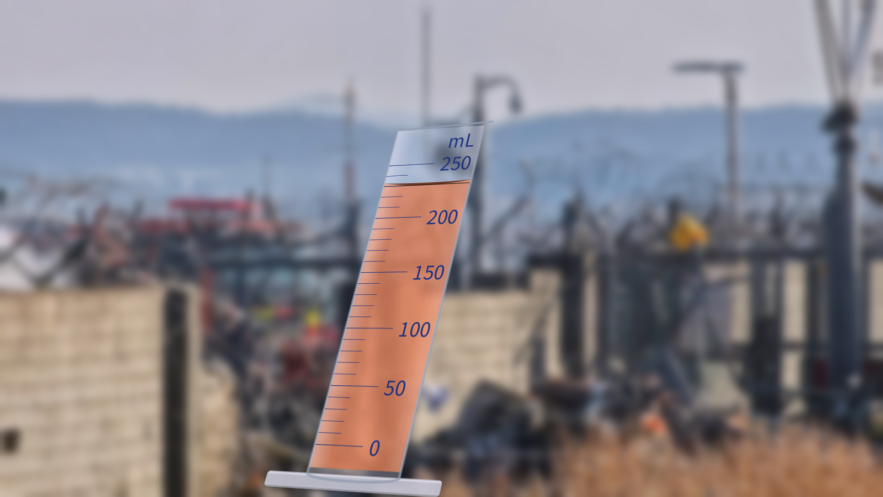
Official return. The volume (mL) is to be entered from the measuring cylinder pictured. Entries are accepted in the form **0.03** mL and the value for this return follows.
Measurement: **230** mL
